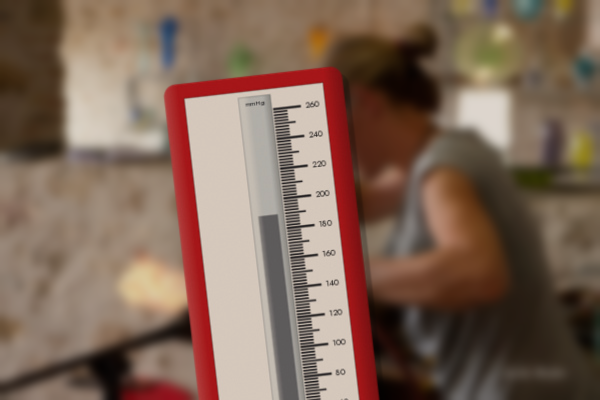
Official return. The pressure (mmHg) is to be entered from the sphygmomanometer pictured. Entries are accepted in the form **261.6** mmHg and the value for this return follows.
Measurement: **190** mmHg
